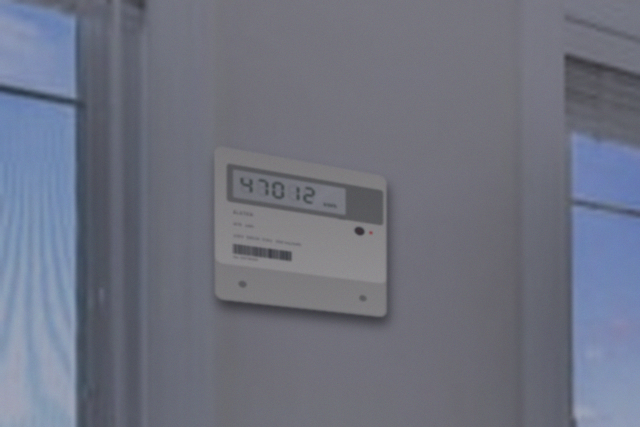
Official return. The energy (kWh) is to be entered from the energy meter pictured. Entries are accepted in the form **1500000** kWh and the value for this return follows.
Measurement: **47012** kWh
